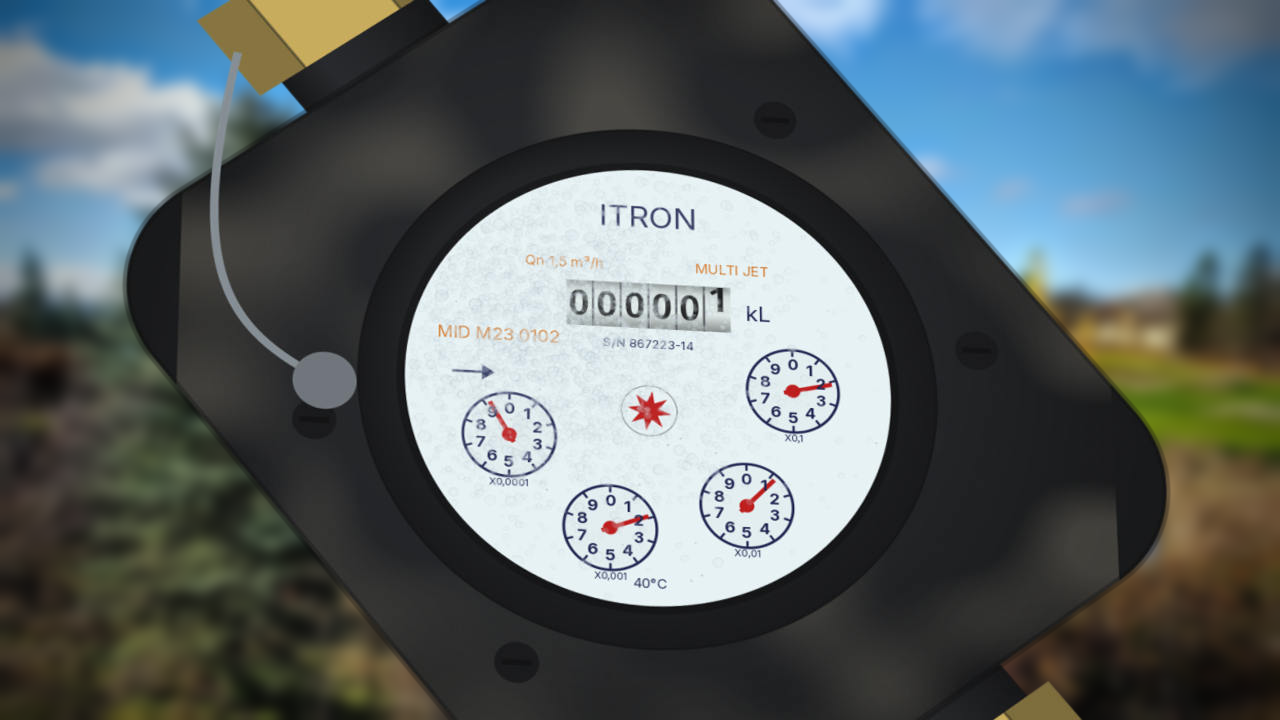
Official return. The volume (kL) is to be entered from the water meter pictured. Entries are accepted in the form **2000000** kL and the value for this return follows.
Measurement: **1.2119** kL
